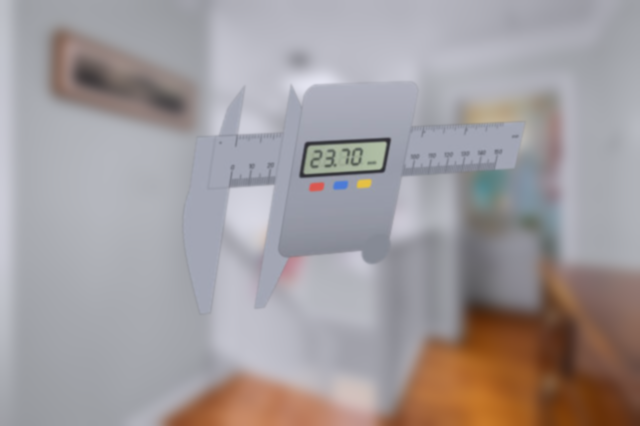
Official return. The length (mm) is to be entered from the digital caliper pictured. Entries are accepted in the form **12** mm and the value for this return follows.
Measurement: **23.70** mm
